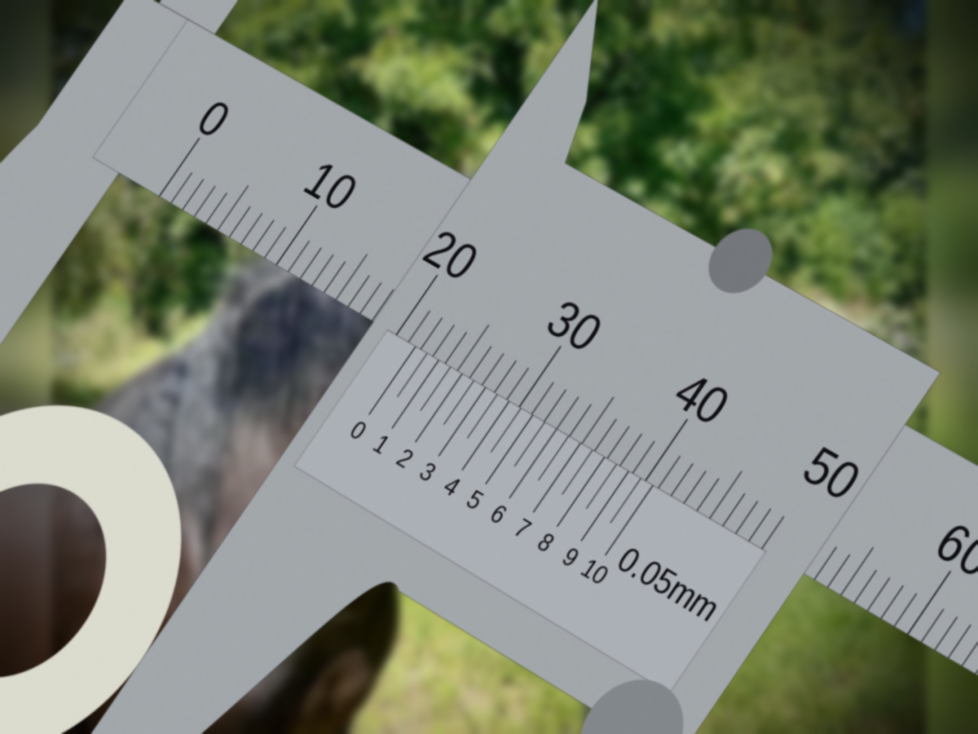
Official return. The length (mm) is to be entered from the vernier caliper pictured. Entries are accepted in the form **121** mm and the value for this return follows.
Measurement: **21.6** mm
